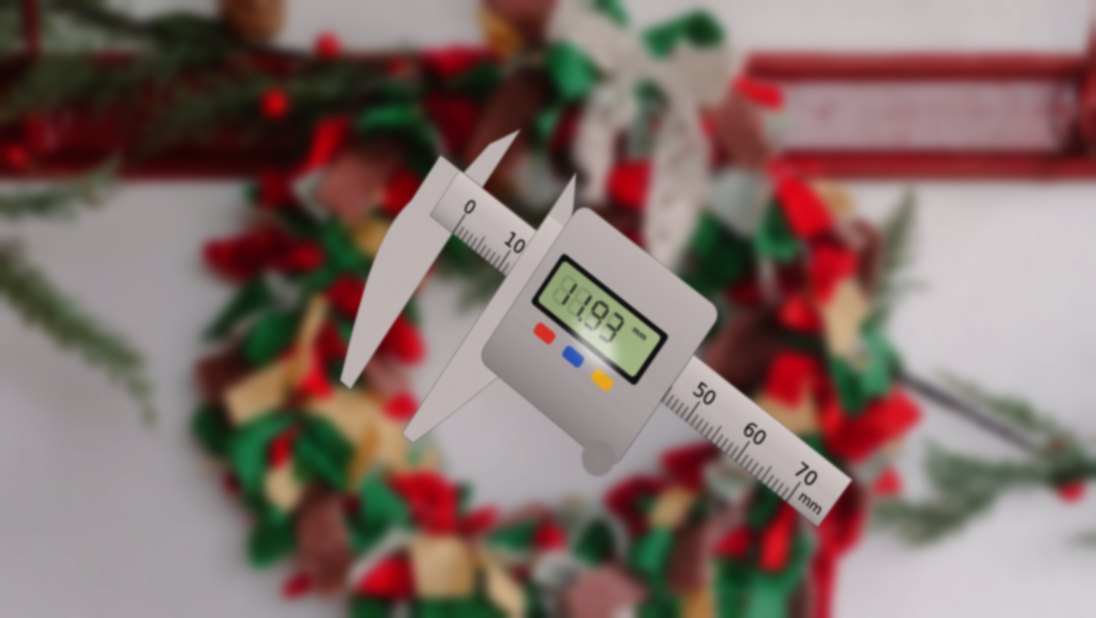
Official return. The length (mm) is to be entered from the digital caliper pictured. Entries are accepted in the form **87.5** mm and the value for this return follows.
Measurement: **11.93** mm
